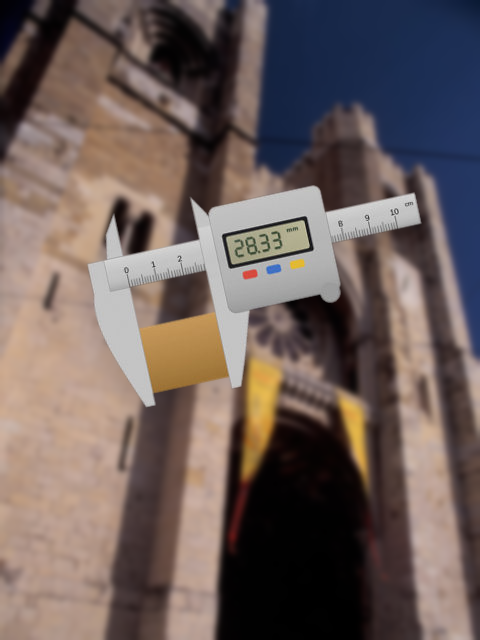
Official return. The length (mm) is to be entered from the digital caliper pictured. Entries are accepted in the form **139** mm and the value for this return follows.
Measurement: **28.33** mm
